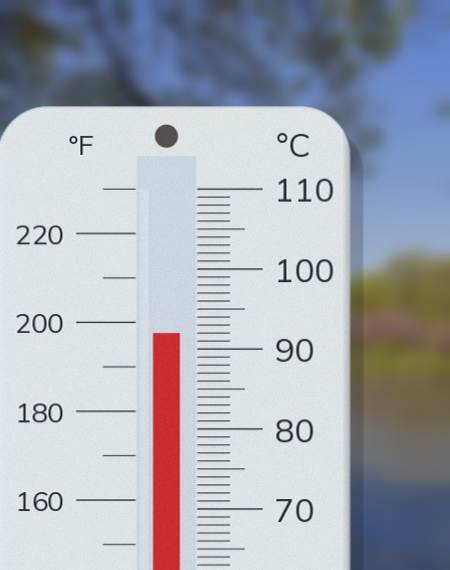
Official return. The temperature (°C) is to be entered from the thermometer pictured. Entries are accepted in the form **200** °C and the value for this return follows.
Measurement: **92** °C
